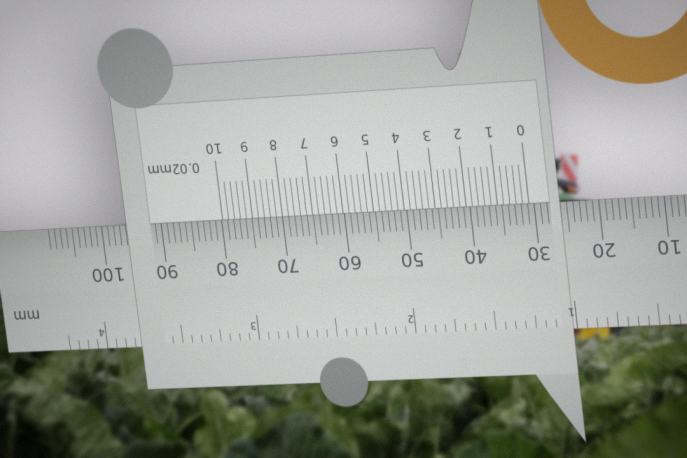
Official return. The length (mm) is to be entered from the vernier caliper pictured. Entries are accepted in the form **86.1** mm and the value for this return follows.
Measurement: **30.8** mm
